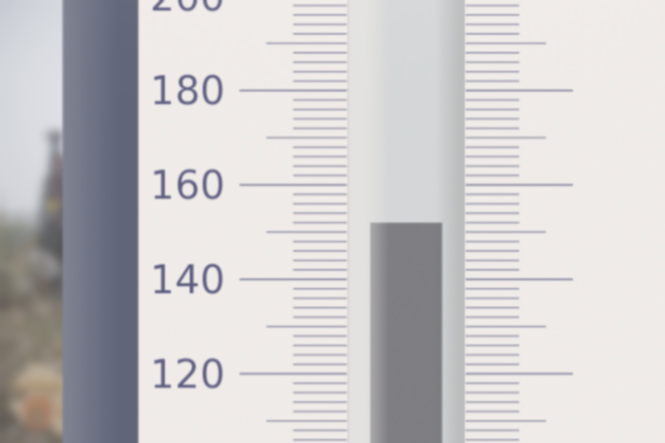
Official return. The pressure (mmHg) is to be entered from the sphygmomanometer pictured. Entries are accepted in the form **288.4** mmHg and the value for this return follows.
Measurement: **152** mmHg
